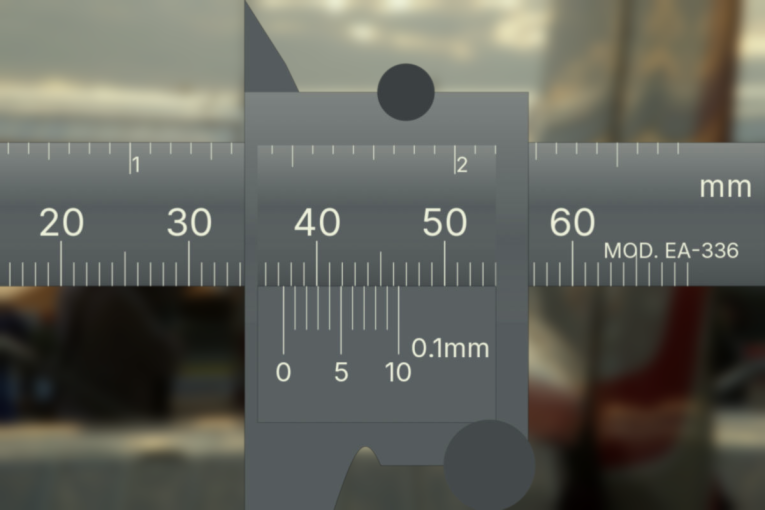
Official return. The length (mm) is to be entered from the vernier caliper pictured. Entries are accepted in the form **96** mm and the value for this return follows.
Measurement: **37.4** mm
